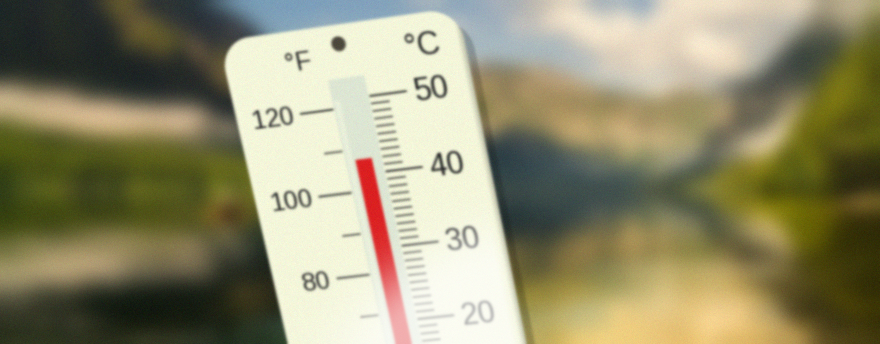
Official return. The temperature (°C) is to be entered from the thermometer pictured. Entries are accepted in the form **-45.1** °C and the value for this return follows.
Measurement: **42** °C
